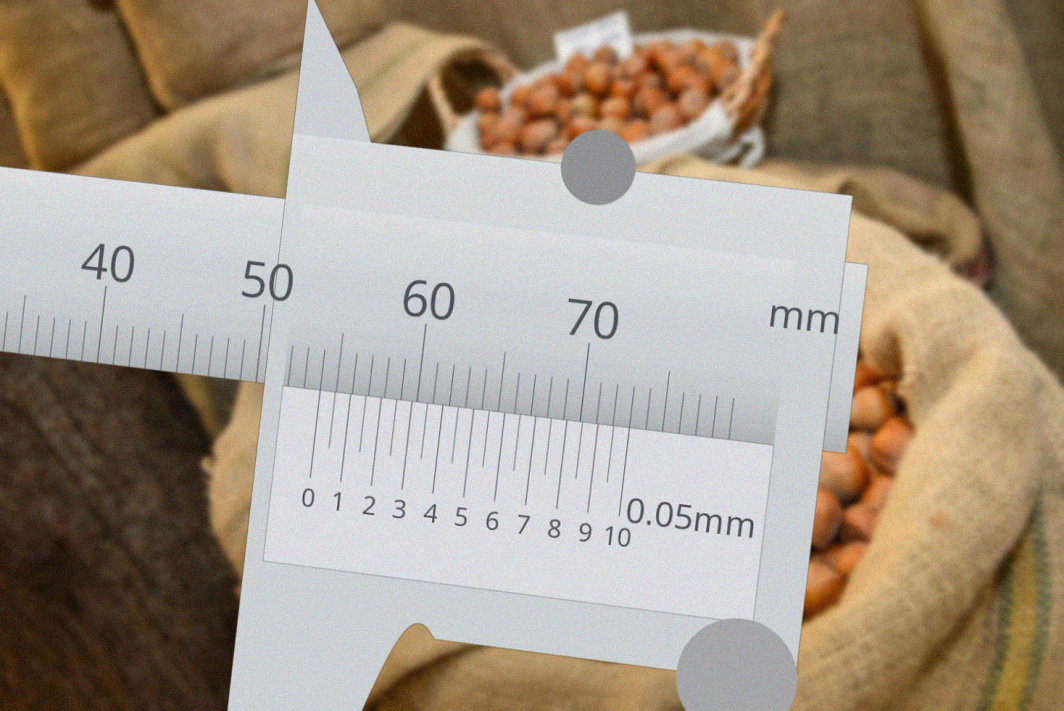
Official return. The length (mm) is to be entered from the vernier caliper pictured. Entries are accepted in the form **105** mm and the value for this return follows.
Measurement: **54.0** mm
